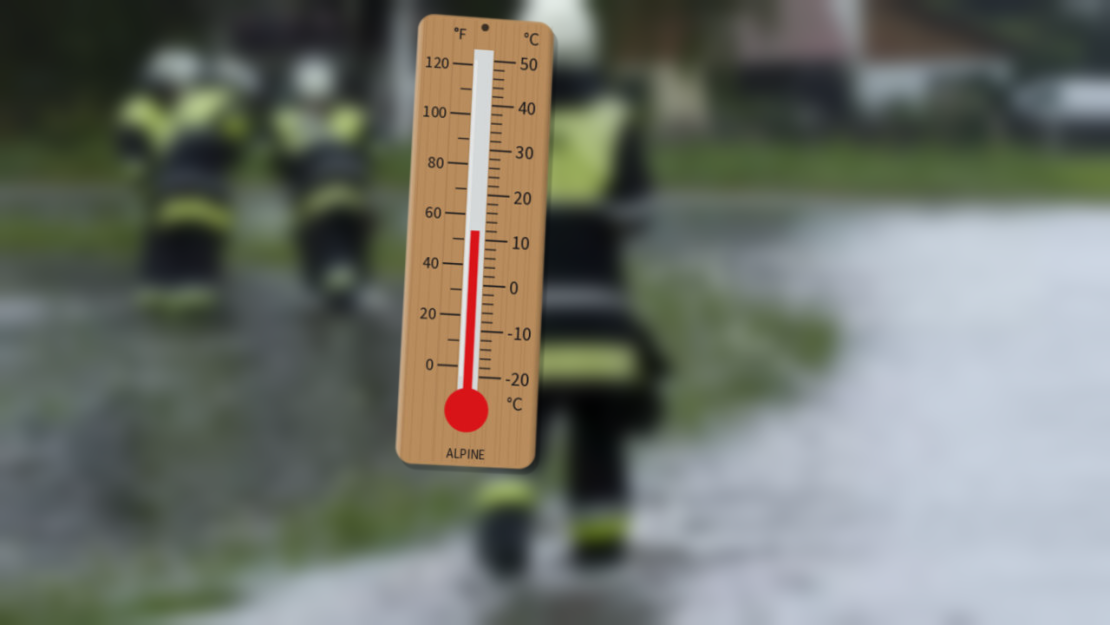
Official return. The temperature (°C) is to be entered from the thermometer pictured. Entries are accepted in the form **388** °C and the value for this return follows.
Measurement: **12** °C
